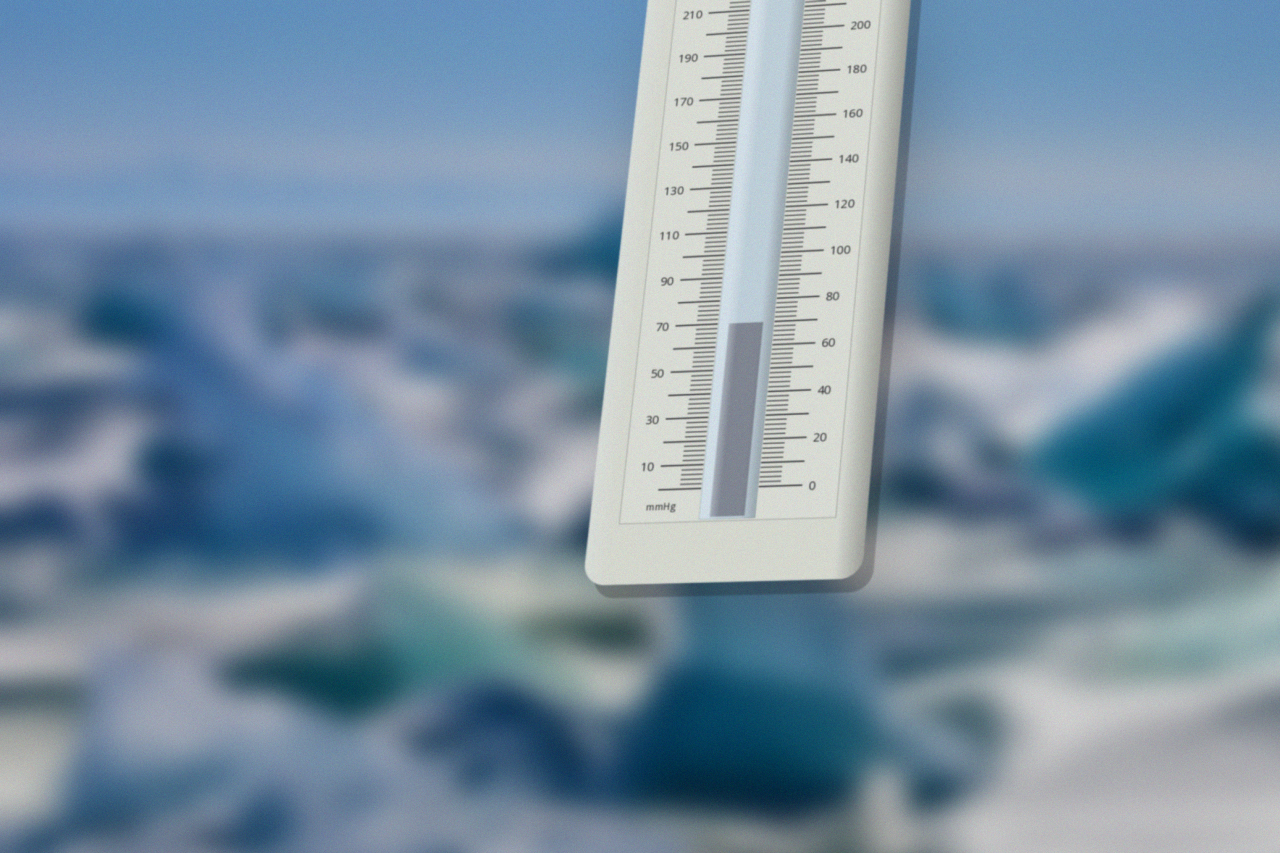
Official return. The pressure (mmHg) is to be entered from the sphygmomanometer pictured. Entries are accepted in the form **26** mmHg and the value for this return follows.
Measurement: **70** mmHg
